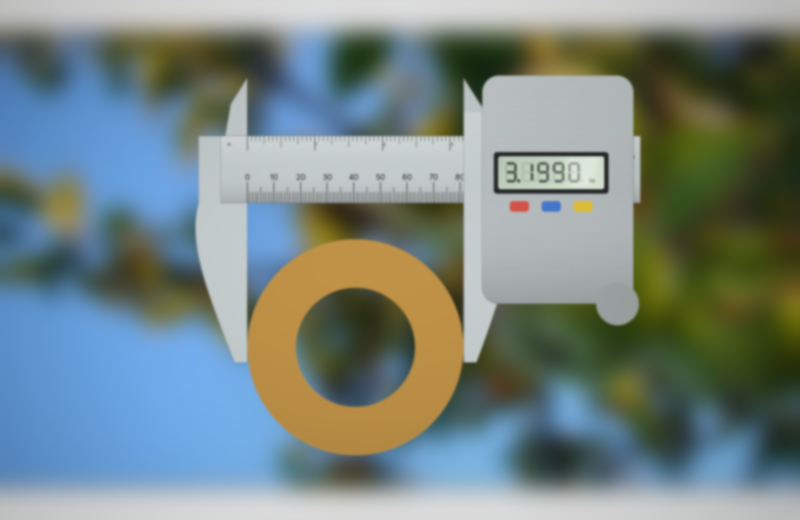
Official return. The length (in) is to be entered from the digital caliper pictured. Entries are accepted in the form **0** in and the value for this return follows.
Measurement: **3.1990** in
